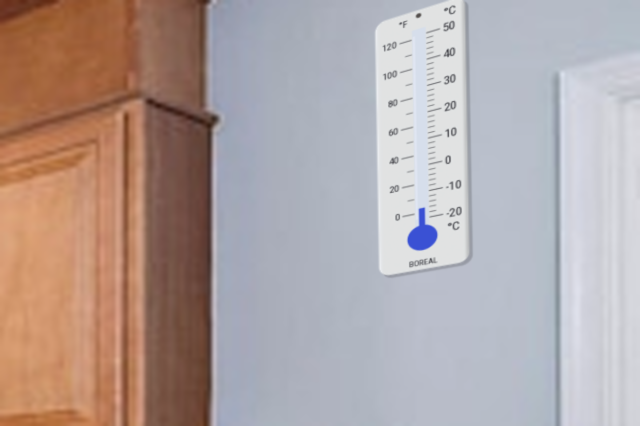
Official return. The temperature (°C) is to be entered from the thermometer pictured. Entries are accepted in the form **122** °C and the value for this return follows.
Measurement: **-16** °C
